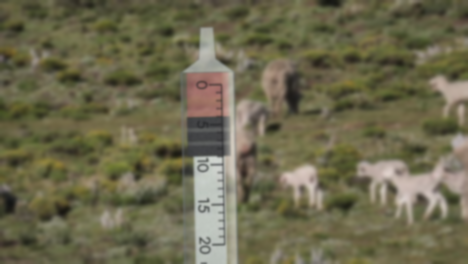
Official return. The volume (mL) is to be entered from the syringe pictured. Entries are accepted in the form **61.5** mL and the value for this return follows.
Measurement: **4** mL
